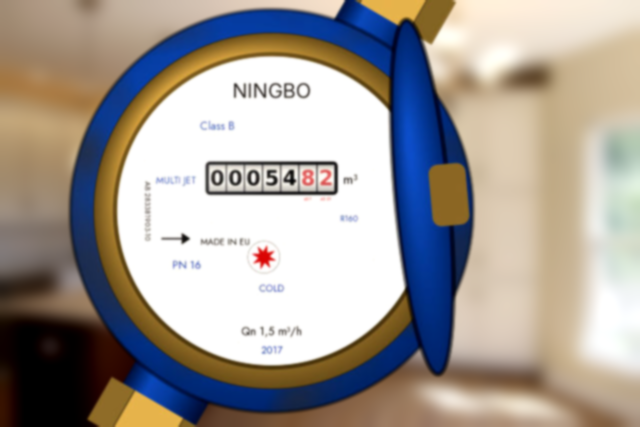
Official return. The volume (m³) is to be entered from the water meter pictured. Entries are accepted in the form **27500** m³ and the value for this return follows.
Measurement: **54.82** m³
